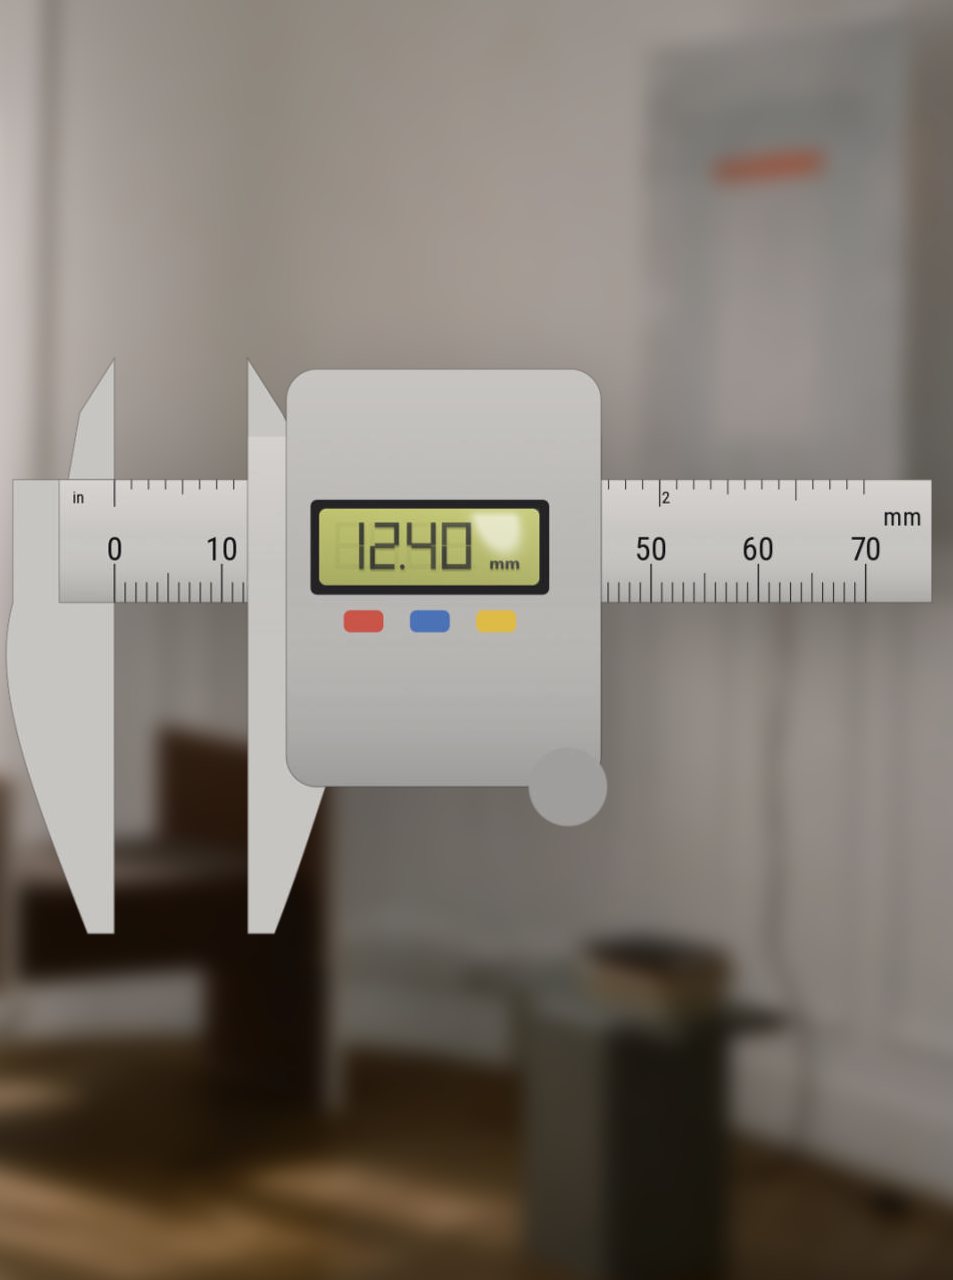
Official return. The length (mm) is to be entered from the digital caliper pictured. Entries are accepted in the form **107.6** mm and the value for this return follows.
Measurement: **12.40** mm
